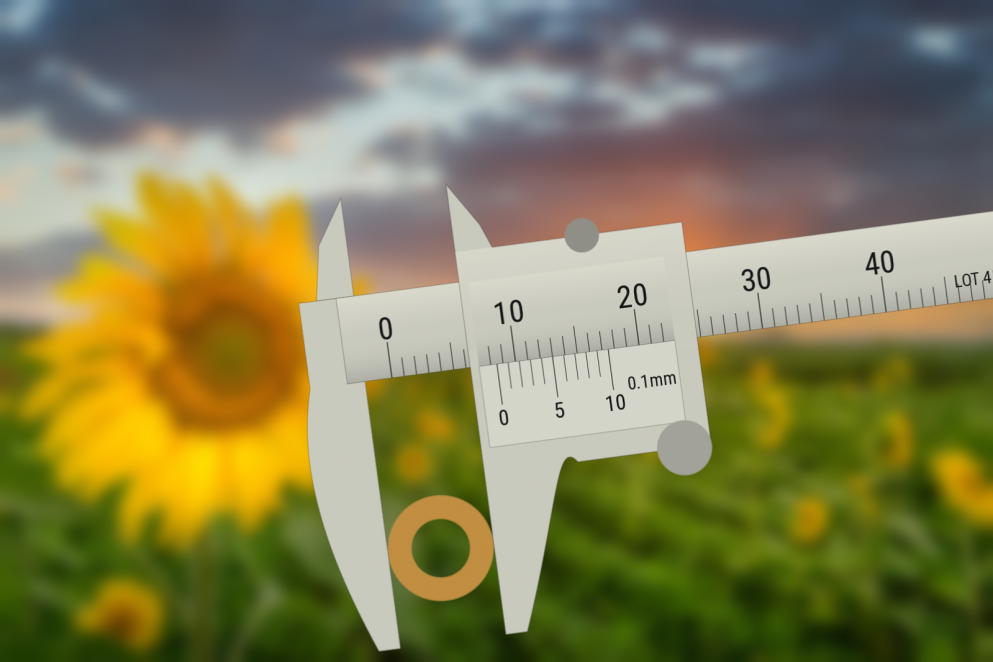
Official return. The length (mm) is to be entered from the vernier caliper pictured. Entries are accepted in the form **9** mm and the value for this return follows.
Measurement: **8.5** mm
